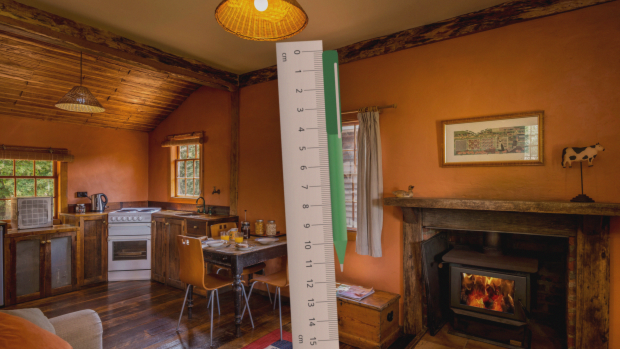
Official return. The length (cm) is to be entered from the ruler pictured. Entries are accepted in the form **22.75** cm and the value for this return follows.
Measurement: **11.5** cm
